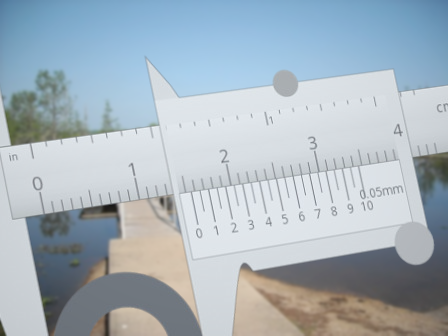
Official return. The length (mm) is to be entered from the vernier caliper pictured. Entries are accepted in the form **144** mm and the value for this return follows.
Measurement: **15.6** mm
